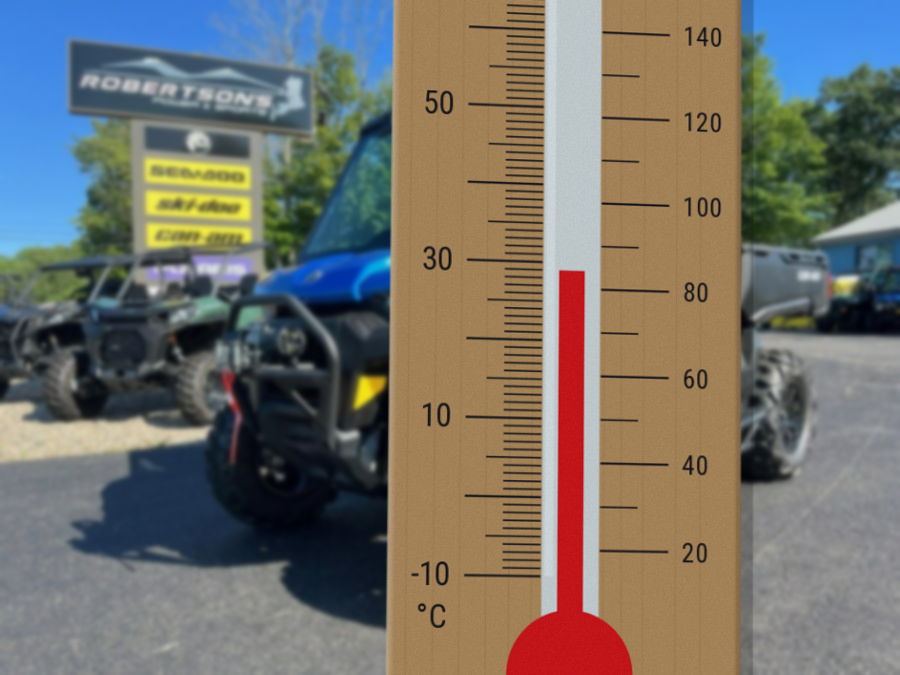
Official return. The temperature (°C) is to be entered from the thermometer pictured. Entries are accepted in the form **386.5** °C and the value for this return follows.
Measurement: **29** °C
